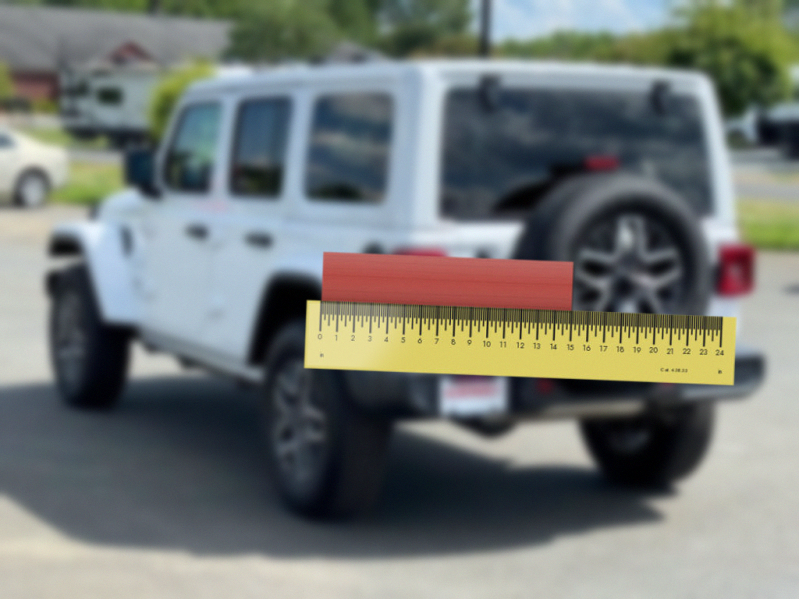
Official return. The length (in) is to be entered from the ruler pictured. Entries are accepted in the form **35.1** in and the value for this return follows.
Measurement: **15** in
